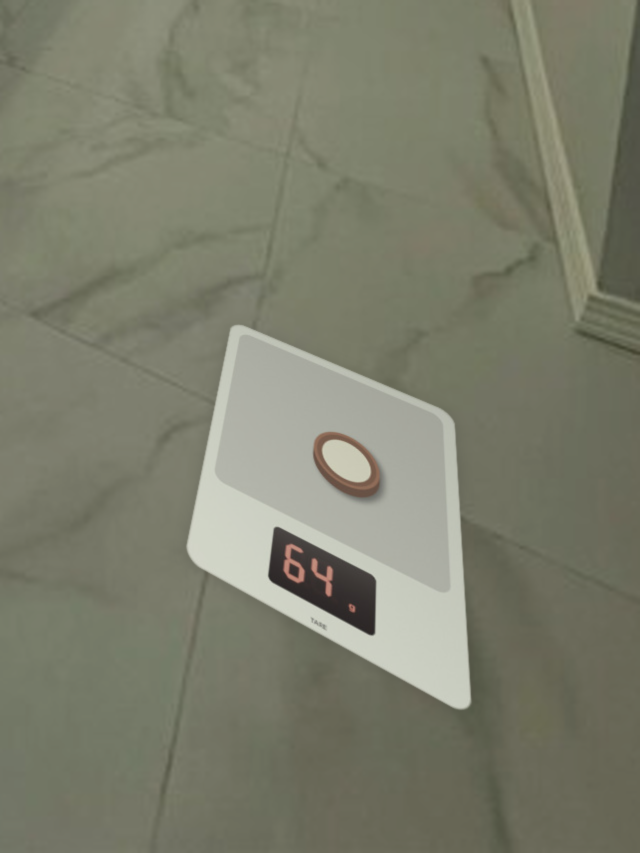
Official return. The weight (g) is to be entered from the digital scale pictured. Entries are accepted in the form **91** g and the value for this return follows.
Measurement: **64** g
